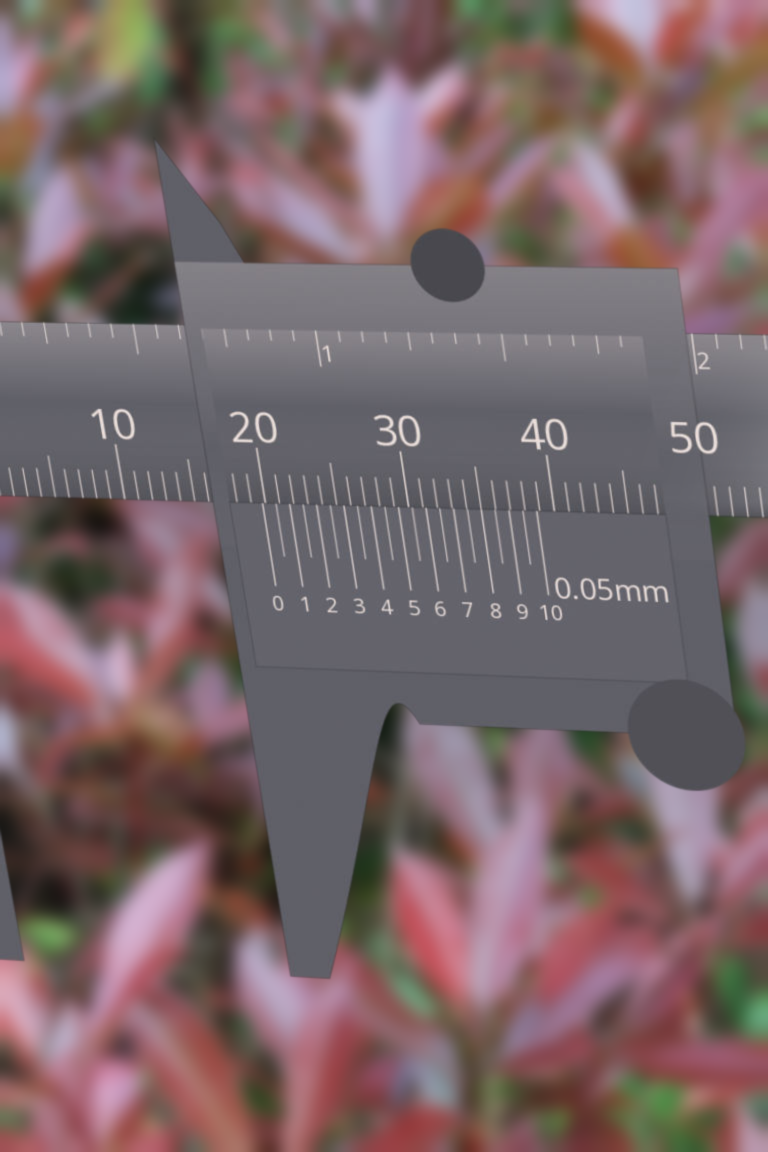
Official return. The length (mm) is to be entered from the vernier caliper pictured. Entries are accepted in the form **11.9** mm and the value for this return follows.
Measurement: **19.8** mm
